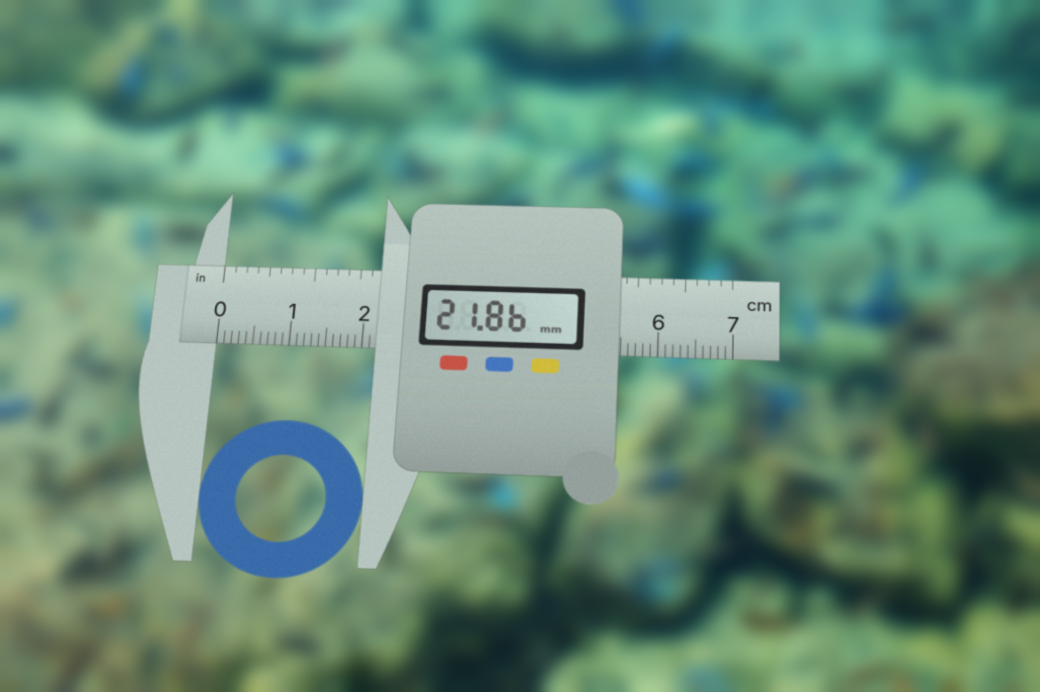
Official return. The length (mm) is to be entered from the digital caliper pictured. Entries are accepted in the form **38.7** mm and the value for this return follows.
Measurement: **21.86** mm
